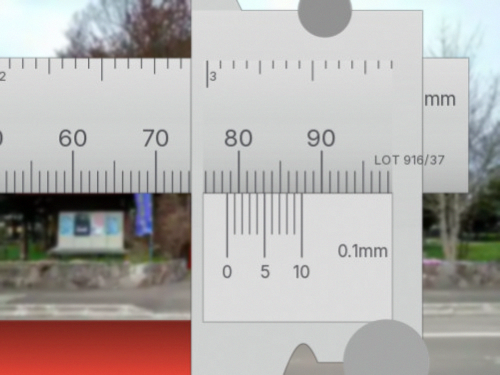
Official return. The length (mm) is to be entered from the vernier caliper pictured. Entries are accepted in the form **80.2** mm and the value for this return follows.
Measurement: **78.6** mm
